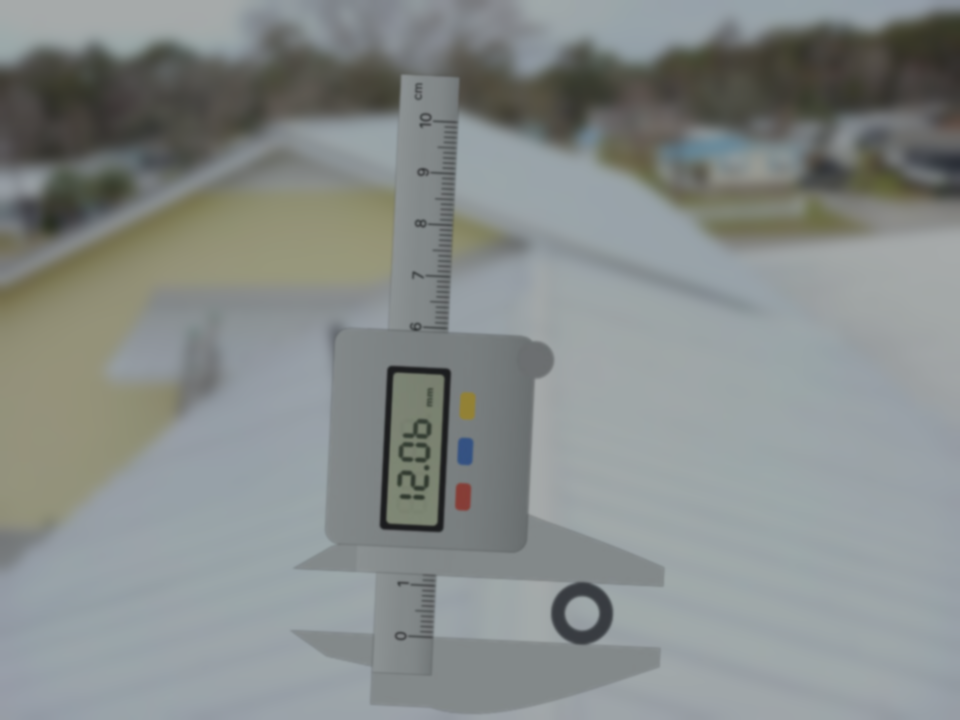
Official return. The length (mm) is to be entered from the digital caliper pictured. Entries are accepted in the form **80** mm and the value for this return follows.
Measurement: **12.06** mm
